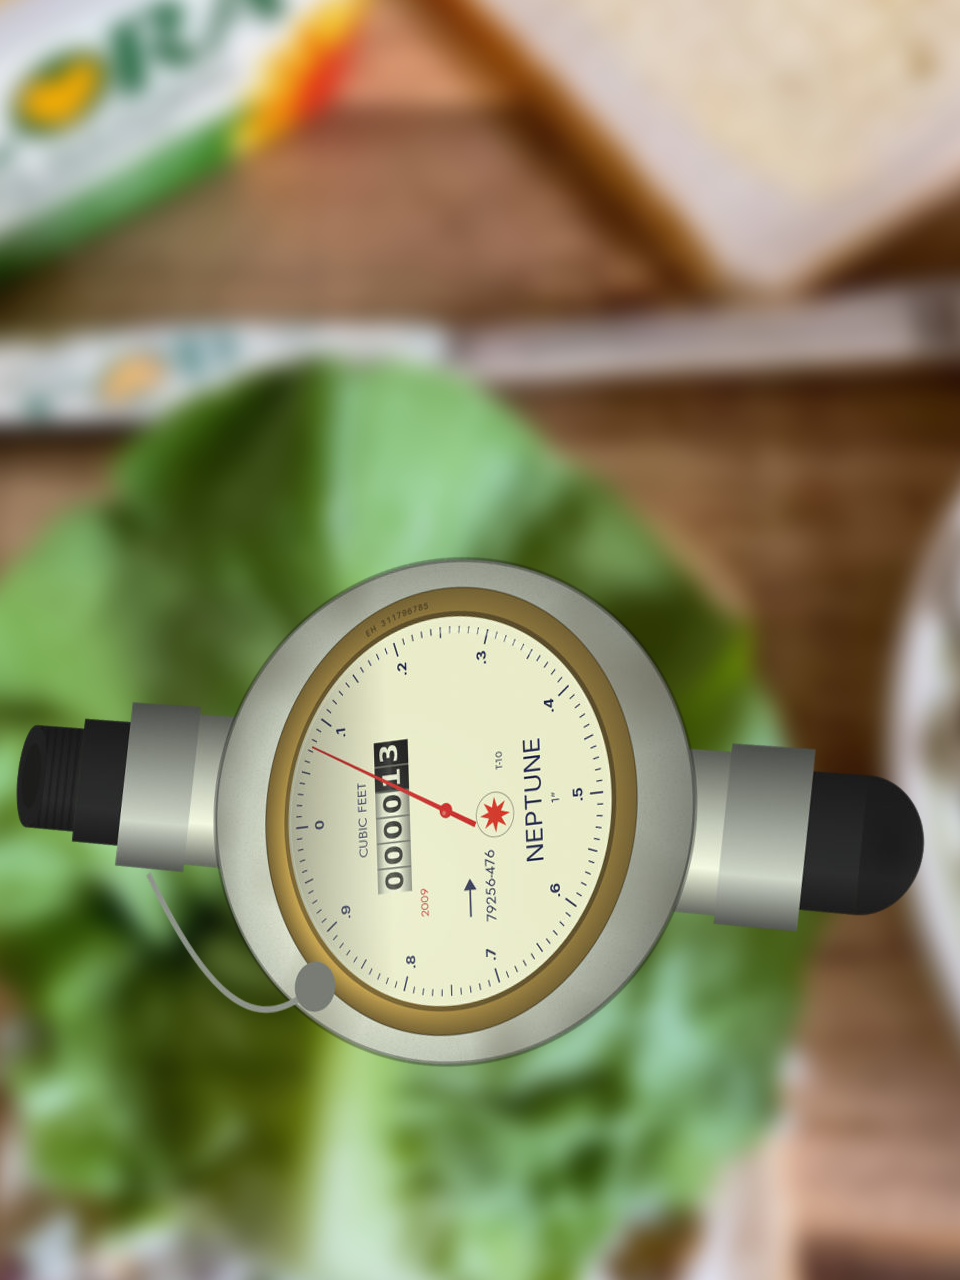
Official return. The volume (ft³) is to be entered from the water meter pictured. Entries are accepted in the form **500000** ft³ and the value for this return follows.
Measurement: **13.07** ft³
